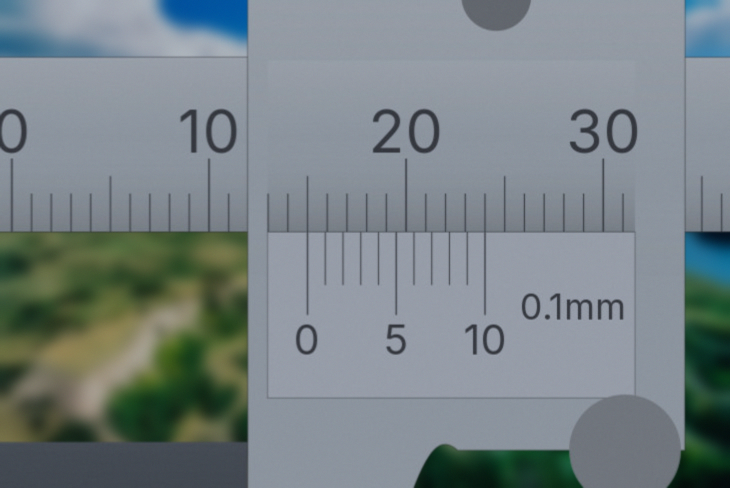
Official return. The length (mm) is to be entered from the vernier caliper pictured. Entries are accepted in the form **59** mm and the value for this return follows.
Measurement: **15.0** mm
